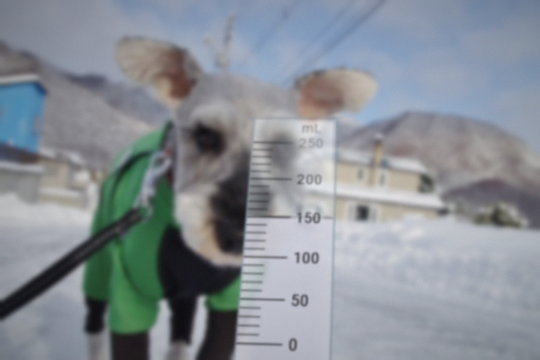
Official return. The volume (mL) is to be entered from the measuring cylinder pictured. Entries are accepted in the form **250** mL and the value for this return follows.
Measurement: **150** mL
